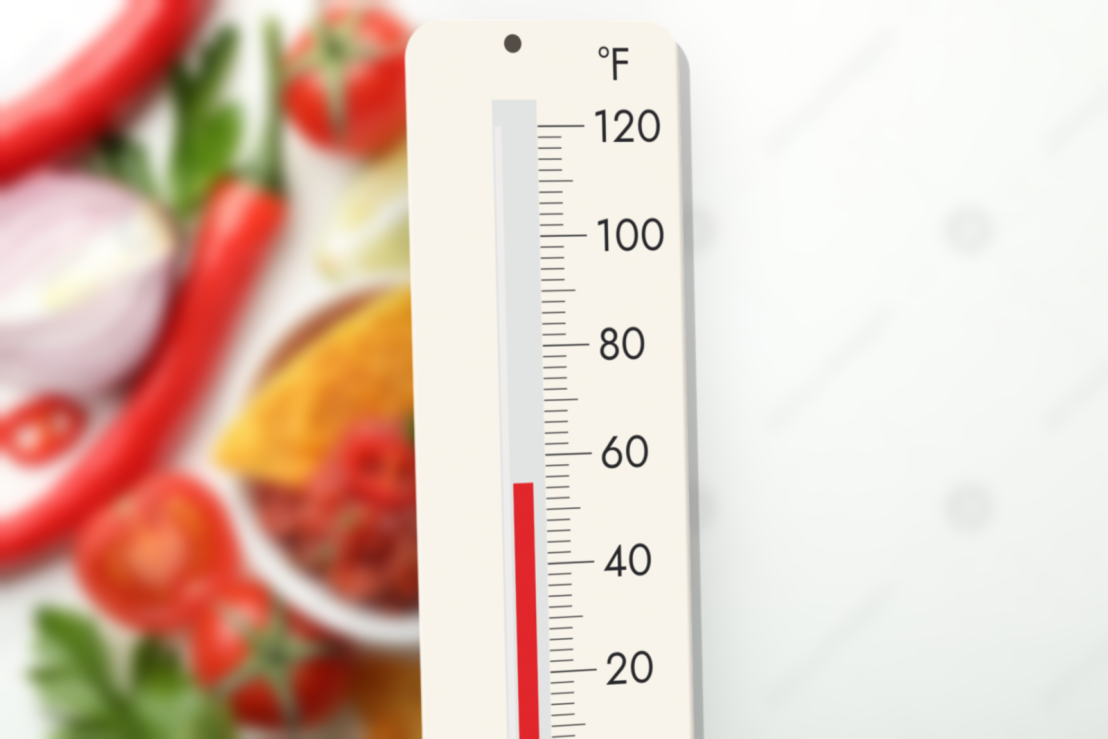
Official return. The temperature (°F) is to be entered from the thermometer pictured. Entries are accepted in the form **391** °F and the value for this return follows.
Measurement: **55** °F
